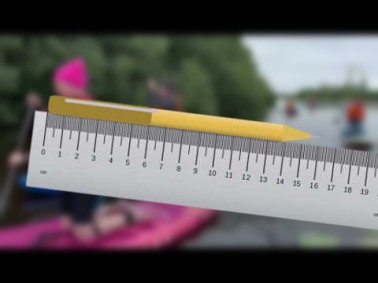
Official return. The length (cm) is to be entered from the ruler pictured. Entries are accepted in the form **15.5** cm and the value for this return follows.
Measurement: **16** cm
